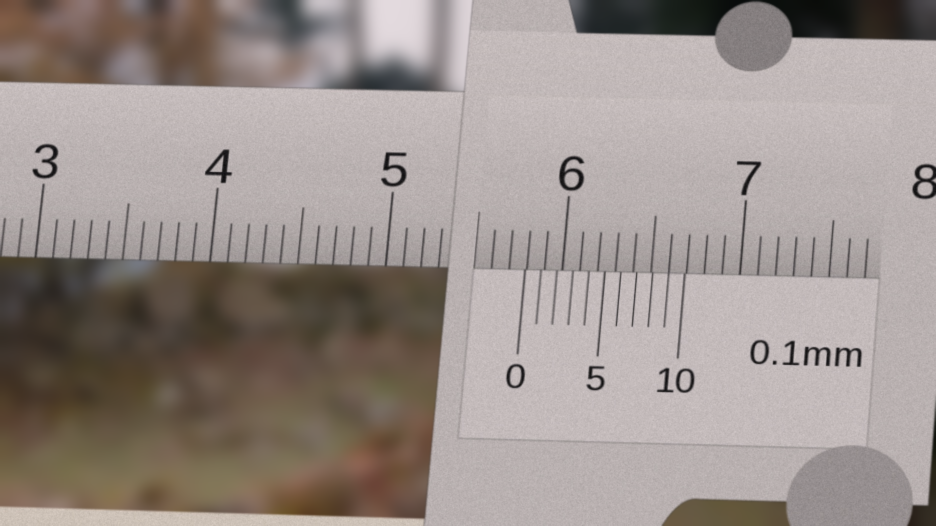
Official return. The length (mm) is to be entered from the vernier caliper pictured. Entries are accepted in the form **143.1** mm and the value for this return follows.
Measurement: **57.9** mm
